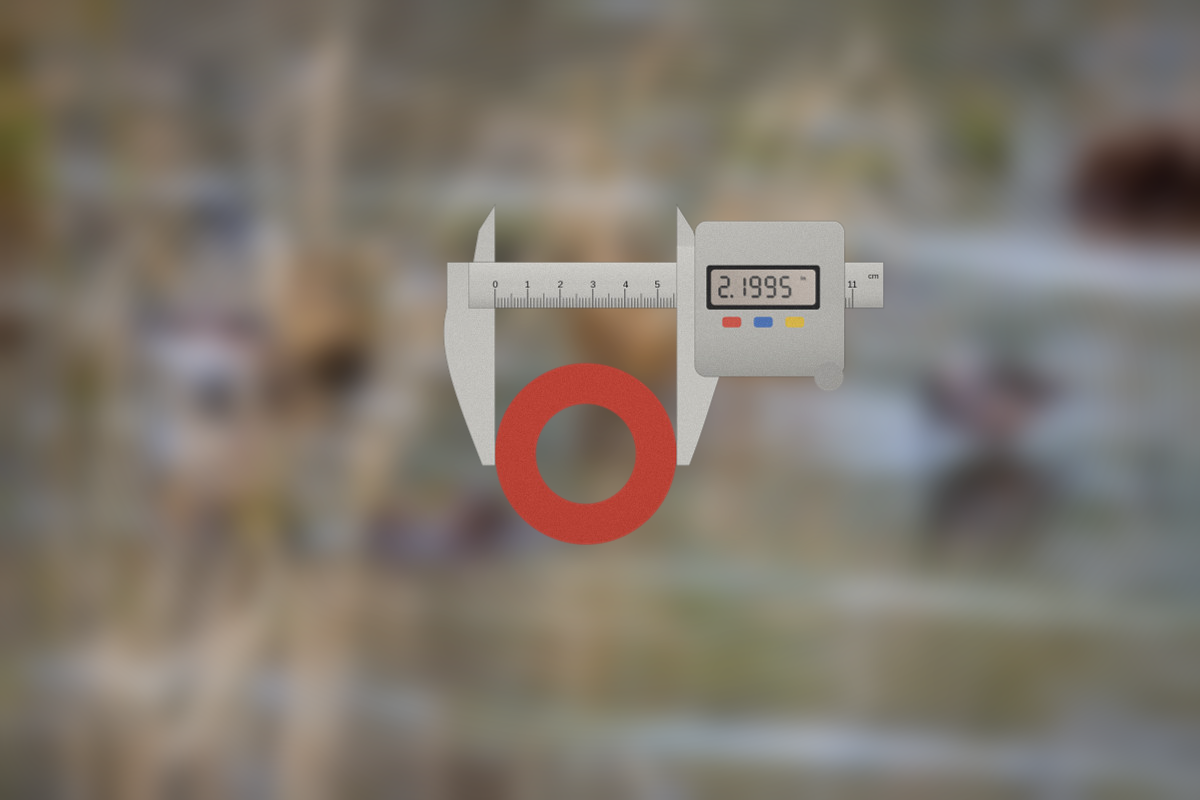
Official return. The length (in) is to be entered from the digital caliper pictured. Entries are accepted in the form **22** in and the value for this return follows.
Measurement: **2.1995** in
